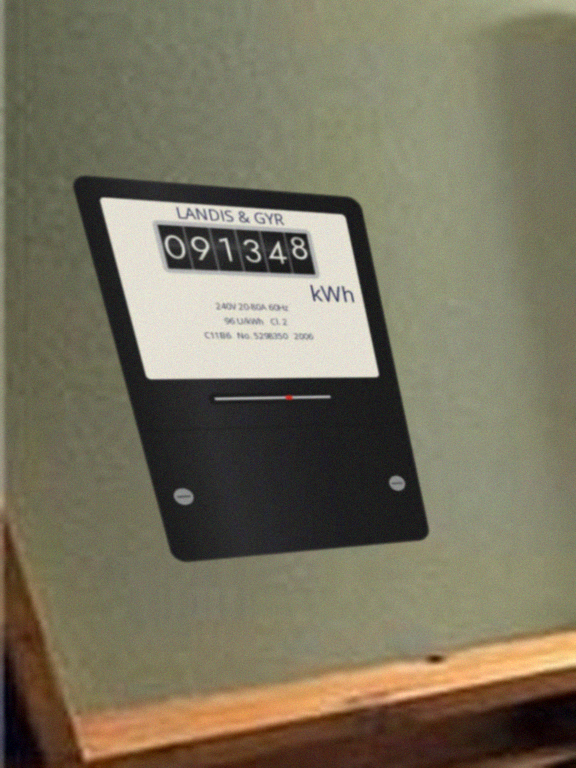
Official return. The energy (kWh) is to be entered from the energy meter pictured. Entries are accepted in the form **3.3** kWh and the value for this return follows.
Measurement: **91348** kWh
